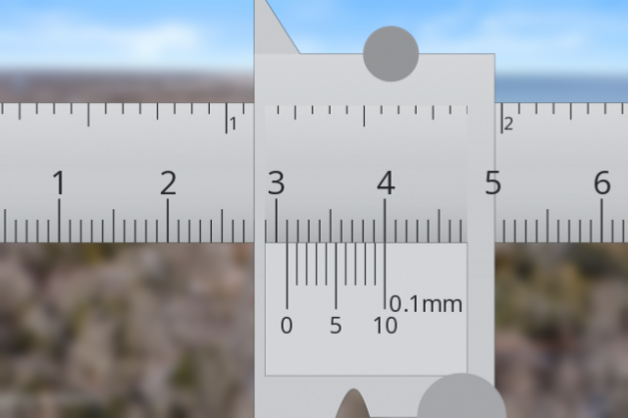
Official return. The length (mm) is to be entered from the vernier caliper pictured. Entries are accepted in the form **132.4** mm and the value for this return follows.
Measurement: **31.0** mm
